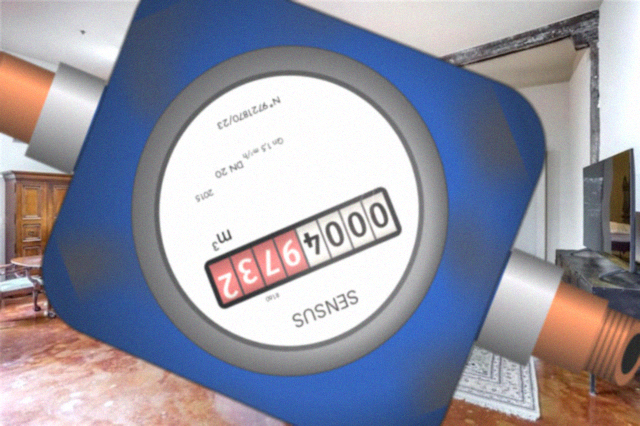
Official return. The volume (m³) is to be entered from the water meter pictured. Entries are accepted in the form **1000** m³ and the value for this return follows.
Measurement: **4.9732** m³
